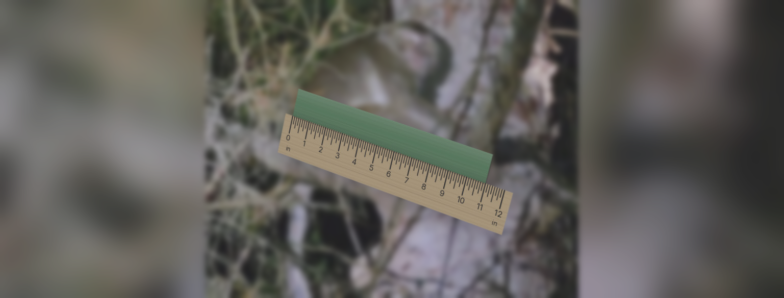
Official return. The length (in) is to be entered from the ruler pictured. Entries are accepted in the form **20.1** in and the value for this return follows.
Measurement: **11** in
